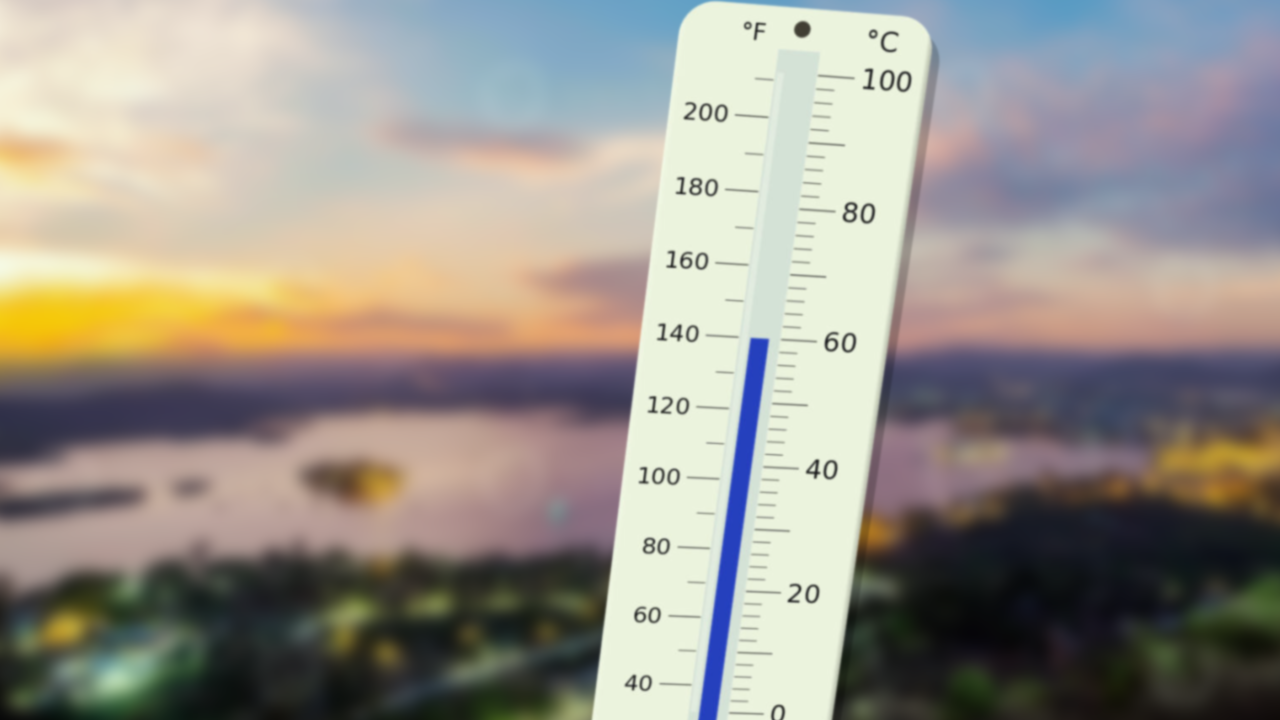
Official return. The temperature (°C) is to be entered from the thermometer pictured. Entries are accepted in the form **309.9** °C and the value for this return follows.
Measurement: **60** °C
